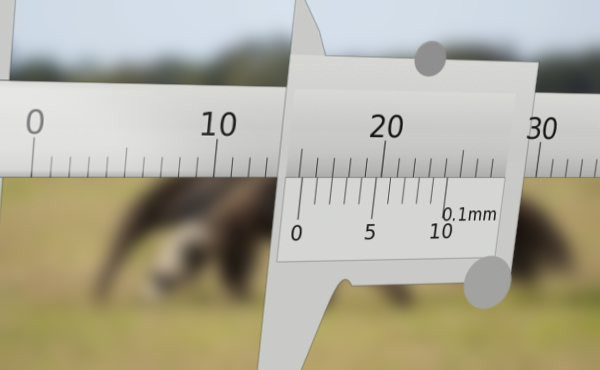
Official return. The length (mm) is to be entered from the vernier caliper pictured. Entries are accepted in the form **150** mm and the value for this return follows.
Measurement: **15.2** mm
